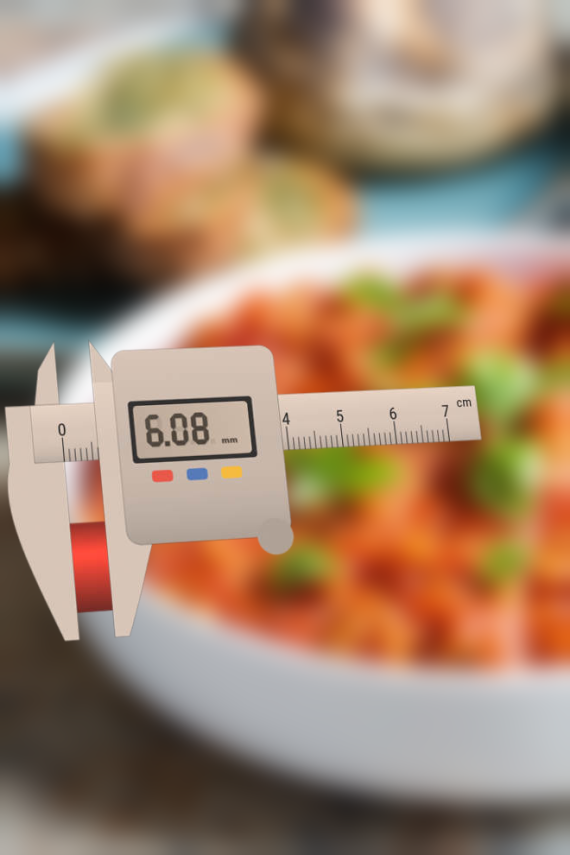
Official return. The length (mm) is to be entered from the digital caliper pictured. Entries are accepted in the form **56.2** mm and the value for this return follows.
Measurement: **6.08** mm
